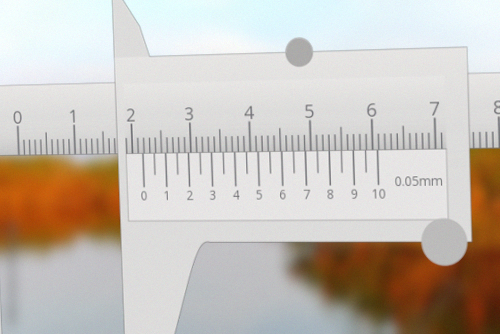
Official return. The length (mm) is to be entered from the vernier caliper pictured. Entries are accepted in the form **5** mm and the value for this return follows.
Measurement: **21.8** mm
